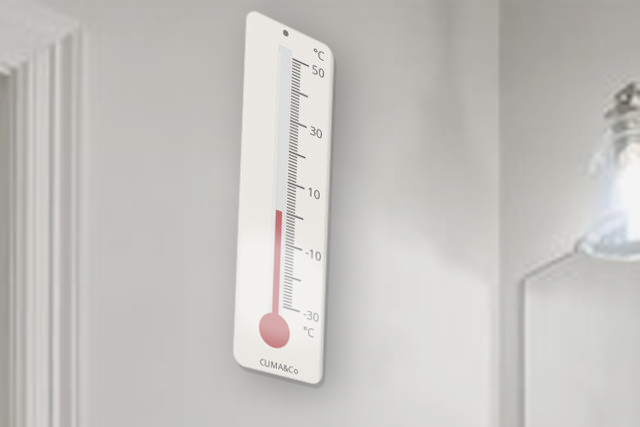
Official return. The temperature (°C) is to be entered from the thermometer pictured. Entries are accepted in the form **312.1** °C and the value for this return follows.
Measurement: **0** °C
